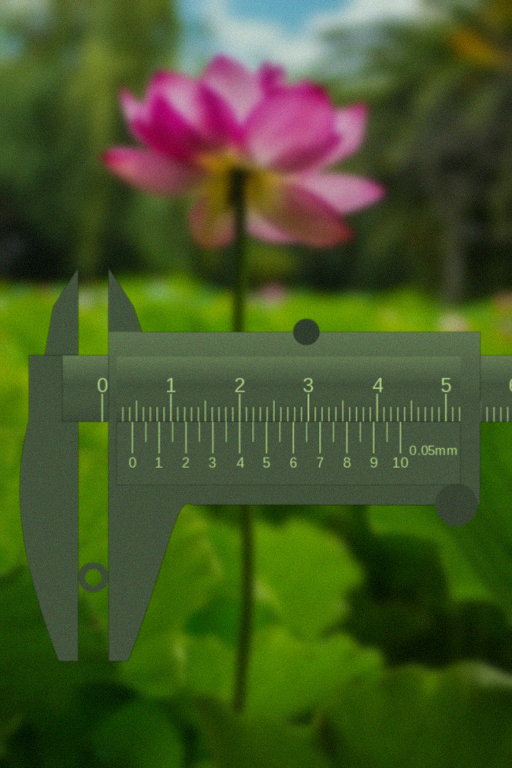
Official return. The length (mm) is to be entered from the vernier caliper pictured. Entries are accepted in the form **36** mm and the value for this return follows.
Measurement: **4.4** mm
